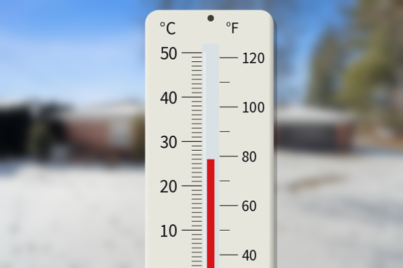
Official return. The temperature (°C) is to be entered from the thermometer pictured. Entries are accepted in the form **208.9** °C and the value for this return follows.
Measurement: **26** °C
